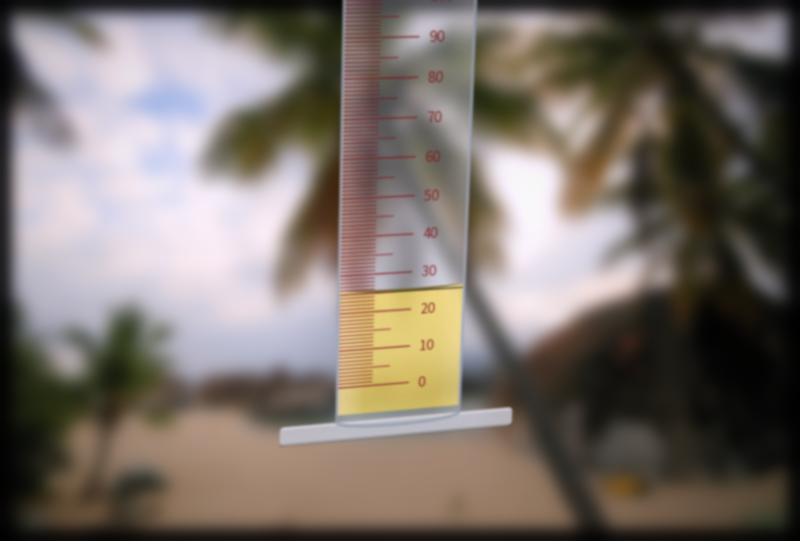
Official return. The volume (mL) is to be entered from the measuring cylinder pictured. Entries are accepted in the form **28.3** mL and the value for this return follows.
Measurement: **25** mL
